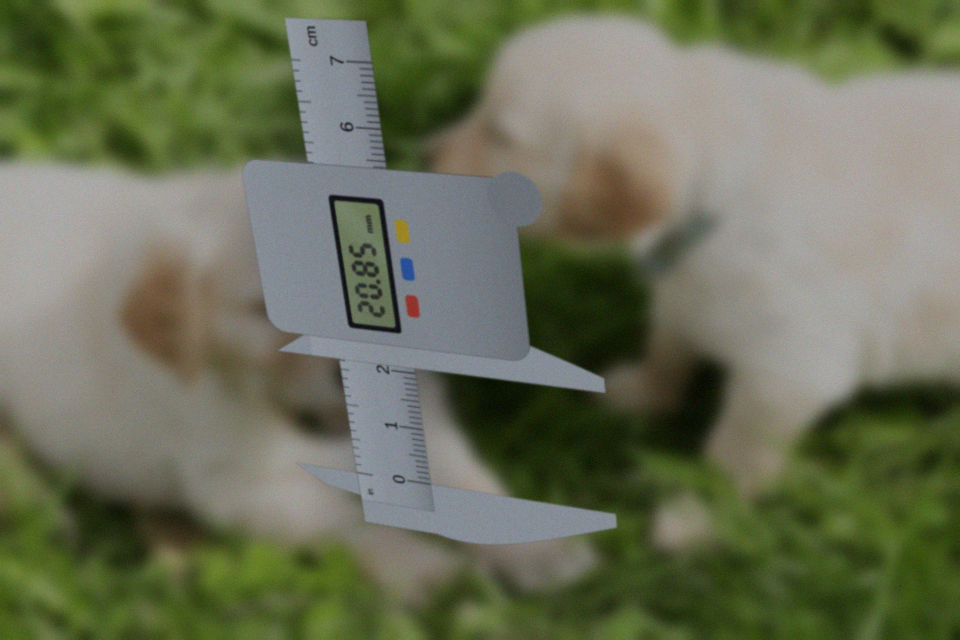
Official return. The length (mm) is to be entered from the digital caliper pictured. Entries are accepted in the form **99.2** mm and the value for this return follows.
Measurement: **20.85** mm
